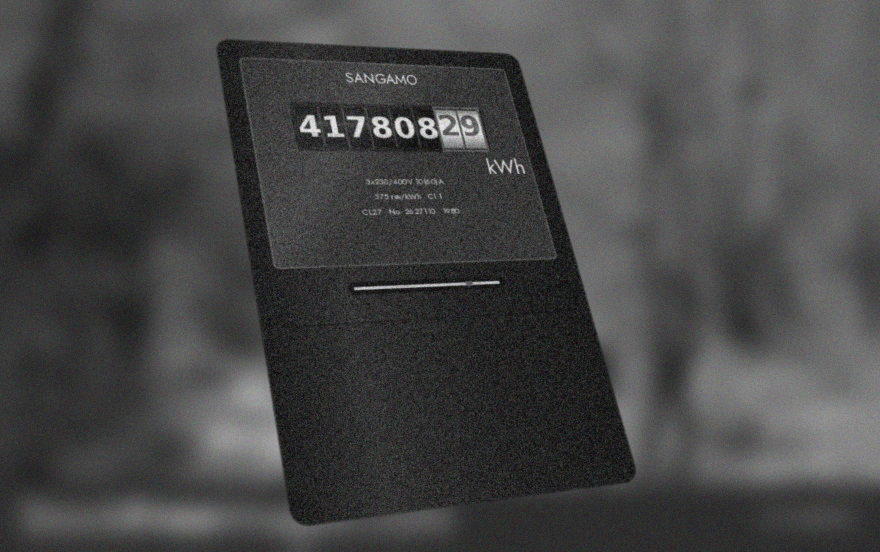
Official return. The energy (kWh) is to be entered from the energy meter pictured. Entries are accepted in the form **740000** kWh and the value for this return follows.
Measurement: **417808.29** kWh
